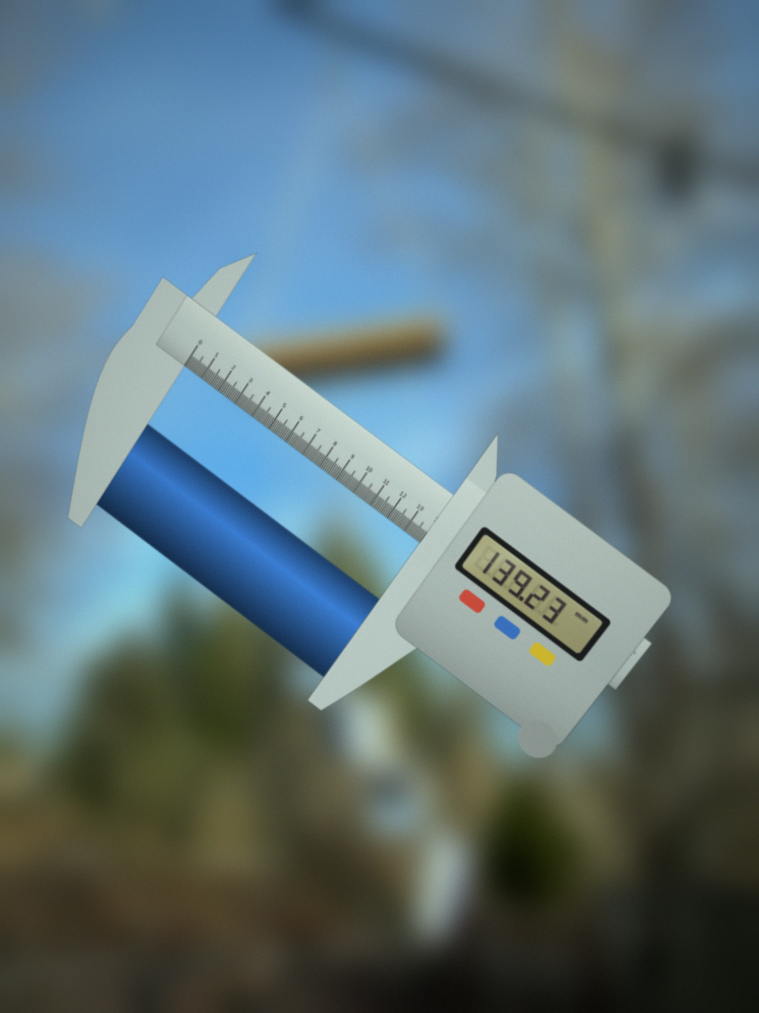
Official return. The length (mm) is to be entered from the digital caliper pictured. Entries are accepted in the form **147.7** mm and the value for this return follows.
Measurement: **139.23** mm
